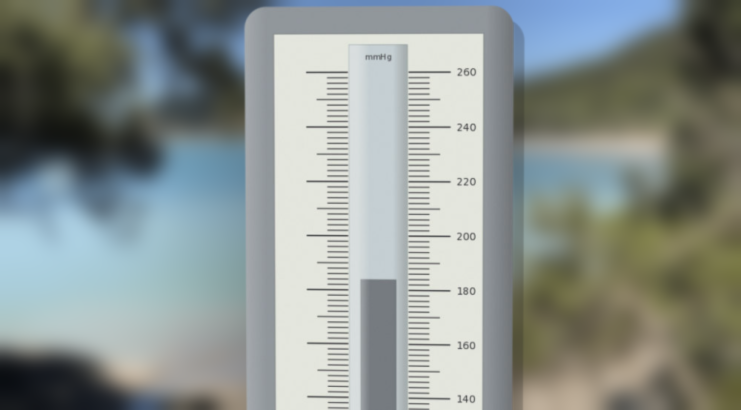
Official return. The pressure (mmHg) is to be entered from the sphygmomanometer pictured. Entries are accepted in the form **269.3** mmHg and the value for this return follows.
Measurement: **184** mmHg
